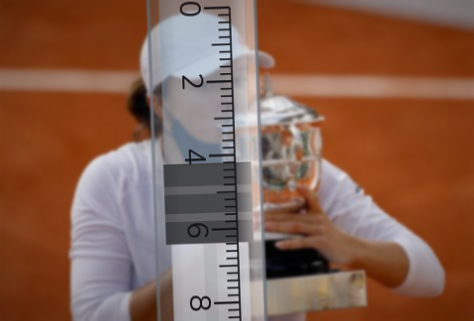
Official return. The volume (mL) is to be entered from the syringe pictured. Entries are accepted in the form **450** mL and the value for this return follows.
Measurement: **4.2** mL
